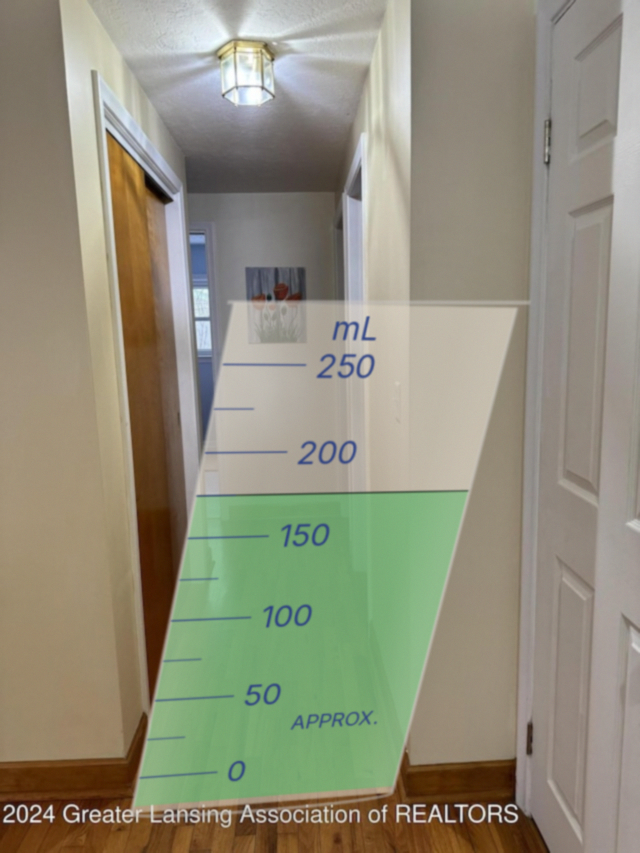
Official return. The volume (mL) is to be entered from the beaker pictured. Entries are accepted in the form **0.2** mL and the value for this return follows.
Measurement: **175** mL
